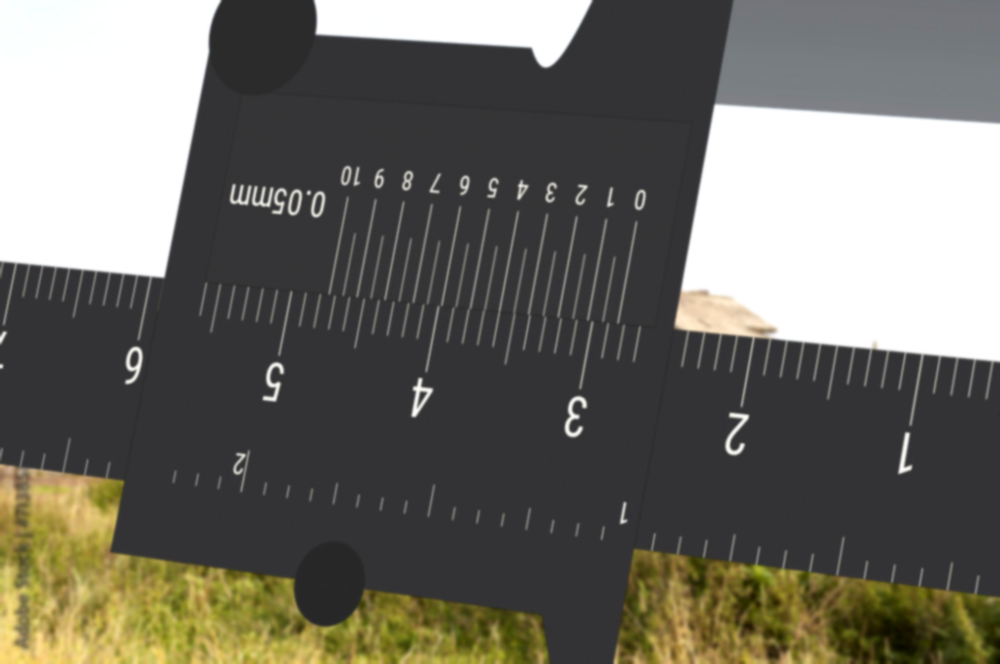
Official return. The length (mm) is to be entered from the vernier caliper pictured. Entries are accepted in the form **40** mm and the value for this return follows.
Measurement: **28.4** mm
